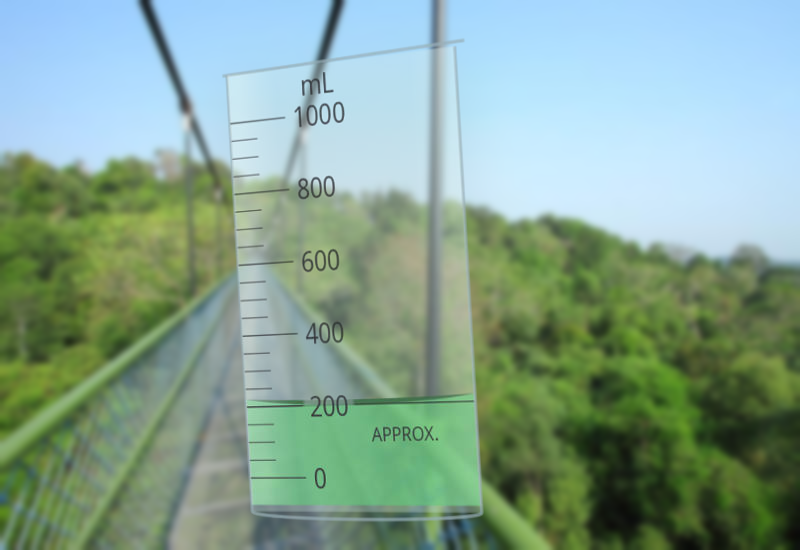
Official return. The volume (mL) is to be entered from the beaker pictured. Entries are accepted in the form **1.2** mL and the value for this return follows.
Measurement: **200** mL
